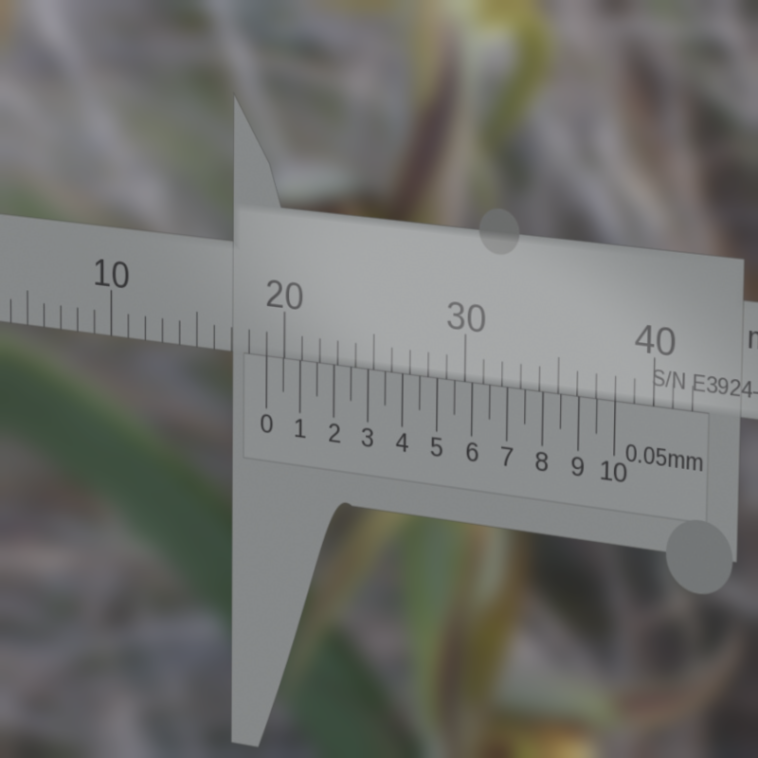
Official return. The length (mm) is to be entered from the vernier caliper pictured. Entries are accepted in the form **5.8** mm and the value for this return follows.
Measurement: **19.0** mm
